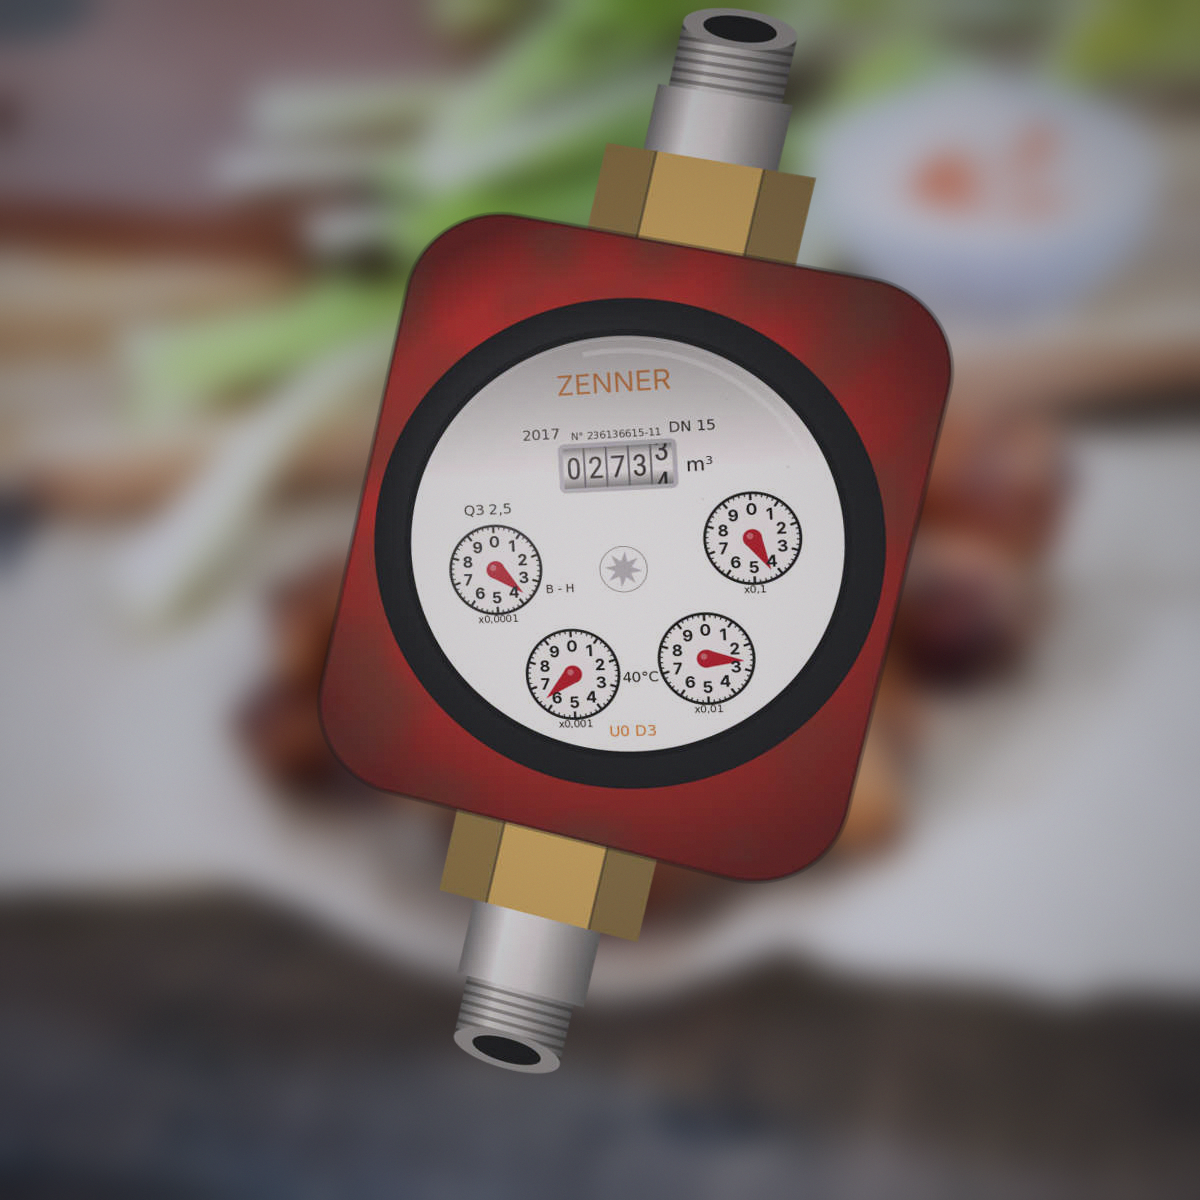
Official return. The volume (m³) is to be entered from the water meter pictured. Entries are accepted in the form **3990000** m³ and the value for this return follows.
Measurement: **2733.4263** m³
